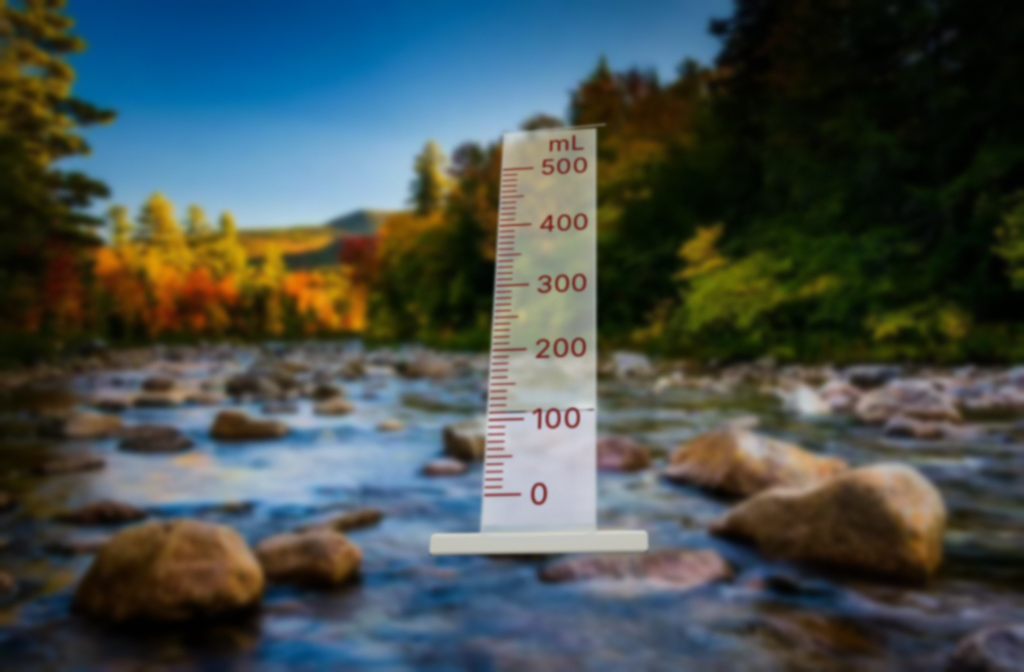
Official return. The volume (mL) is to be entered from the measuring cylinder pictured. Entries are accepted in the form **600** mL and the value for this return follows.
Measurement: **110** mL
